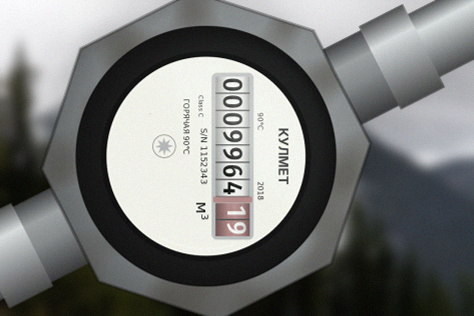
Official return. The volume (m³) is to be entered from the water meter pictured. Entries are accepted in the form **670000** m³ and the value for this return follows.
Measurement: **9964.19** m³
